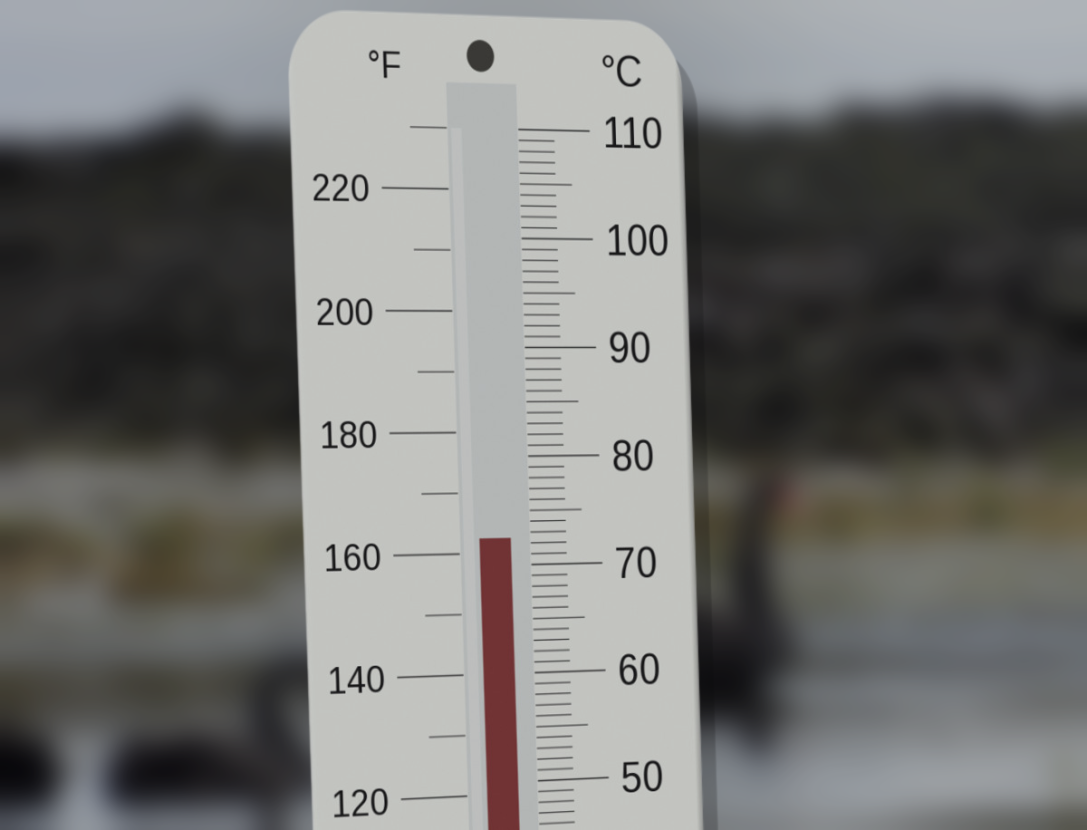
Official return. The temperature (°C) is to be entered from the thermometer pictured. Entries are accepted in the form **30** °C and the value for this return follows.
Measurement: **72.5** °C
